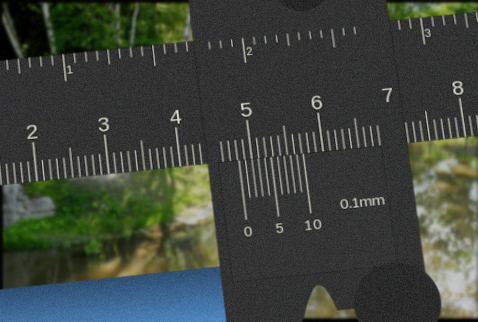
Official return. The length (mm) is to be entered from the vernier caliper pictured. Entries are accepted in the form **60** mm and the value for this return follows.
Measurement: **48.2** mm
